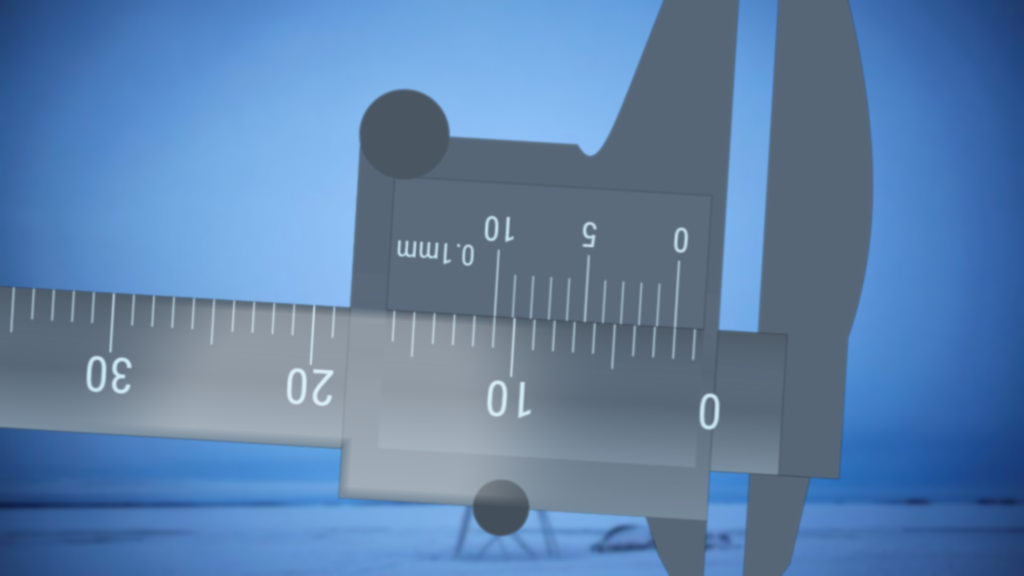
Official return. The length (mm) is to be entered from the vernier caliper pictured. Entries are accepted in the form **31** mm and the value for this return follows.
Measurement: **2.0** mm
